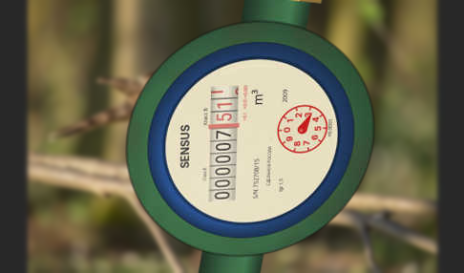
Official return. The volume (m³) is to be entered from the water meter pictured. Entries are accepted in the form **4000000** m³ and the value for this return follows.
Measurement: **7.5113** m³
